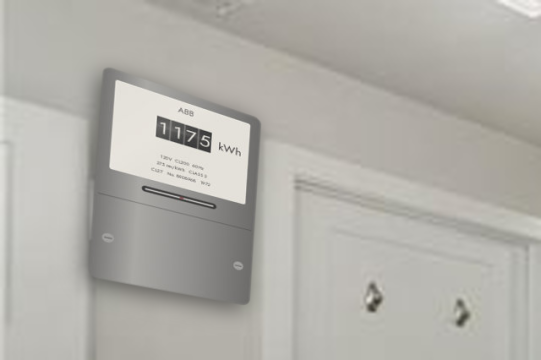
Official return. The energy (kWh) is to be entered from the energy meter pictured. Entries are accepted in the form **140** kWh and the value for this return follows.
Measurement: **1175** kWh
